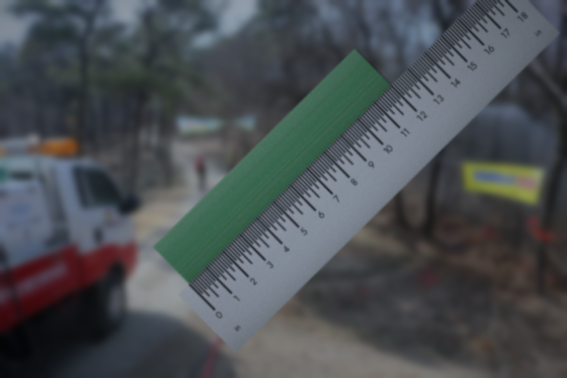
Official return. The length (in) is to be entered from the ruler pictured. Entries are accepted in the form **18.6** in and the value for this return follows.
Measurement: **12** in
